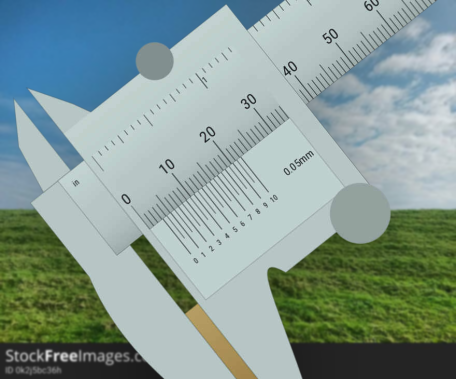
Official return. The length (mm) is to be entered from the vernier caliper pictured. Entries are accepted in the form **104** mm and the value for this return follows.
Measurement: **3.2** mm
